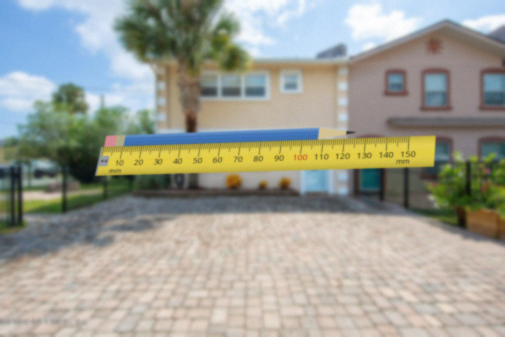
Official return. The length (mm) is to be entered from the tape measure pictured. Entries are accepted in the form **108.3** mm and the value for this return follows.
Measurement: **125** mm
